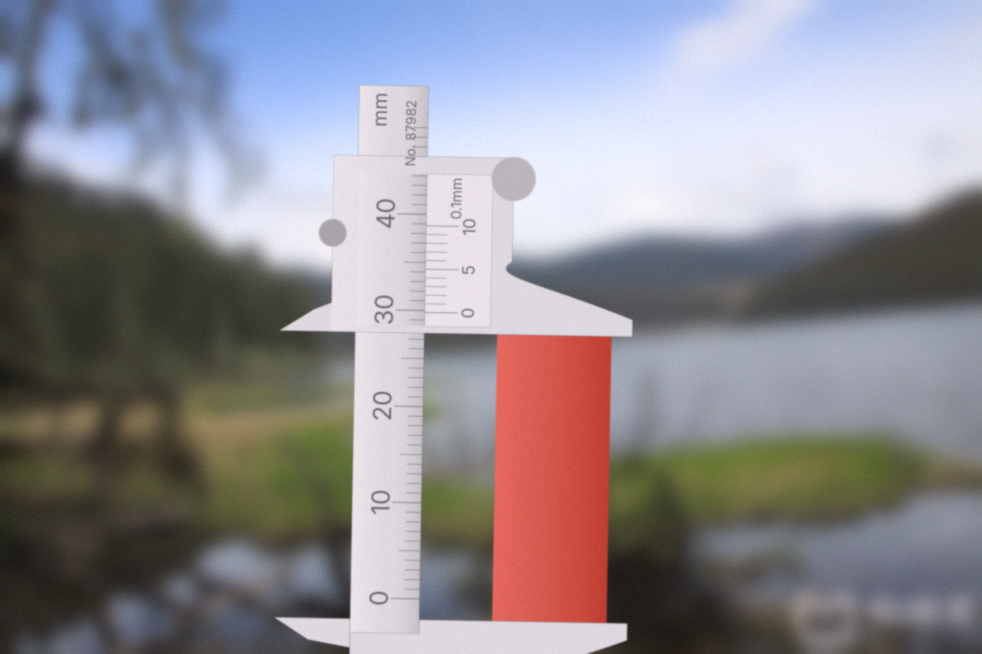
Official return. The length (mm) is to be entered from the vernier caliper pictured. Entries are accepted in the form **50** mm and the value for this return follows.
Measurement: **29.8** mm
